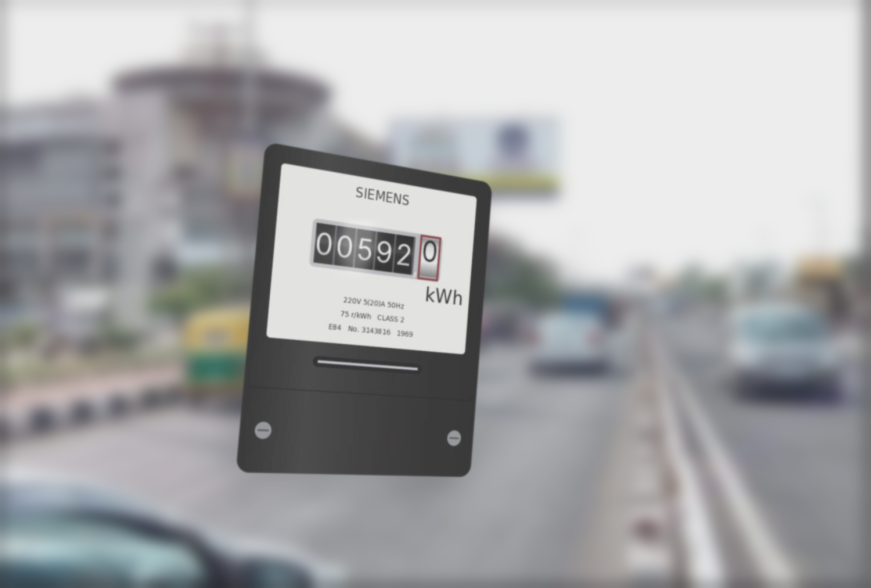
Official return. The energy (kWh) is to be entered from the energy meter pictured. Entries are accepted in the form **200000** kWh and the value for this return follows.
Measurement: **592.0** kWh
